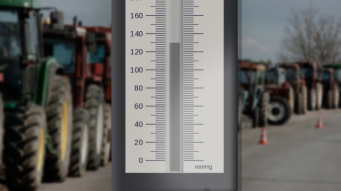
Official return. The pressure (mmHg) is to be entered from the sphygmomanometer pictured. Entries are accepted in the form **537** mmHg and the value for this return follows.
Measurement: **130** mmHg
